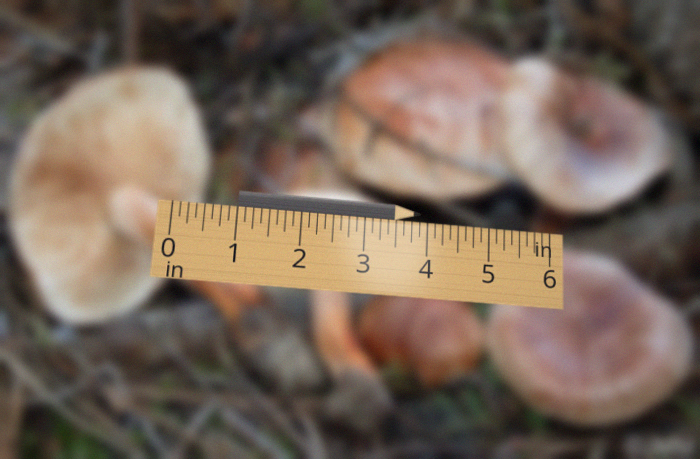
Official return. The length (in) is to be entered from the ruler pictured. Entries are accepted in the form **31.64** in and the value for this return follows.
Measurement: **2.875** in
